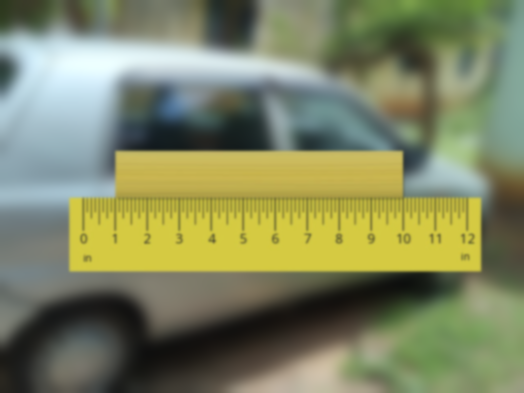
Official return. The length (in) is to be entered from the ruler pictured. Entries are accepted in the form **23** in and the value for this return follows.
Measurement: **9** in
